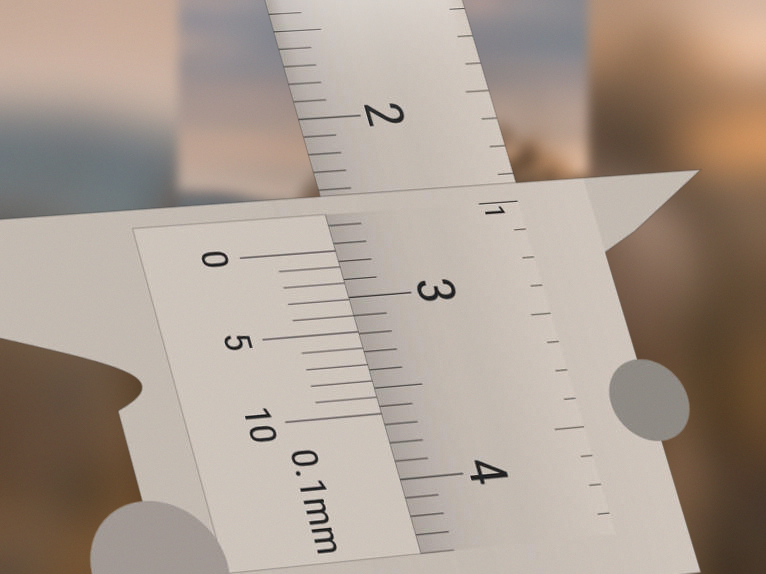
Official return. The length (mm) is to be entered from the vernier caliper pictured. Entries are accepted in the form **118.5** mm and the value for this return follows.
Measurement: **27.4** mm
